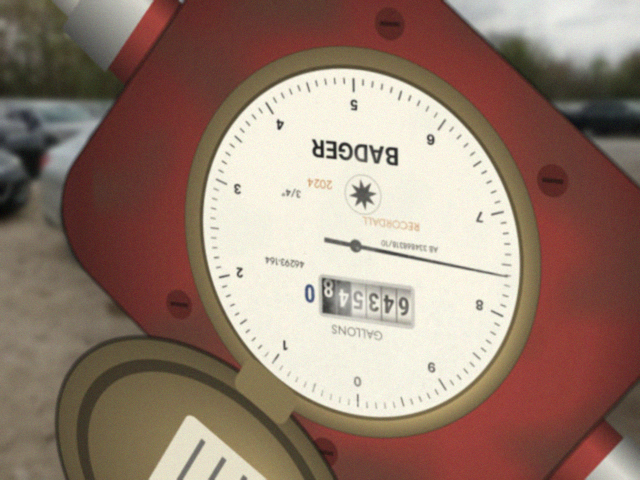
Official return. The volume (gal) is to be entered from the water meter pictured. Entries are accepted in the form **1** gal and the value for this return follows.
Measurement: **6435477.6** gal
